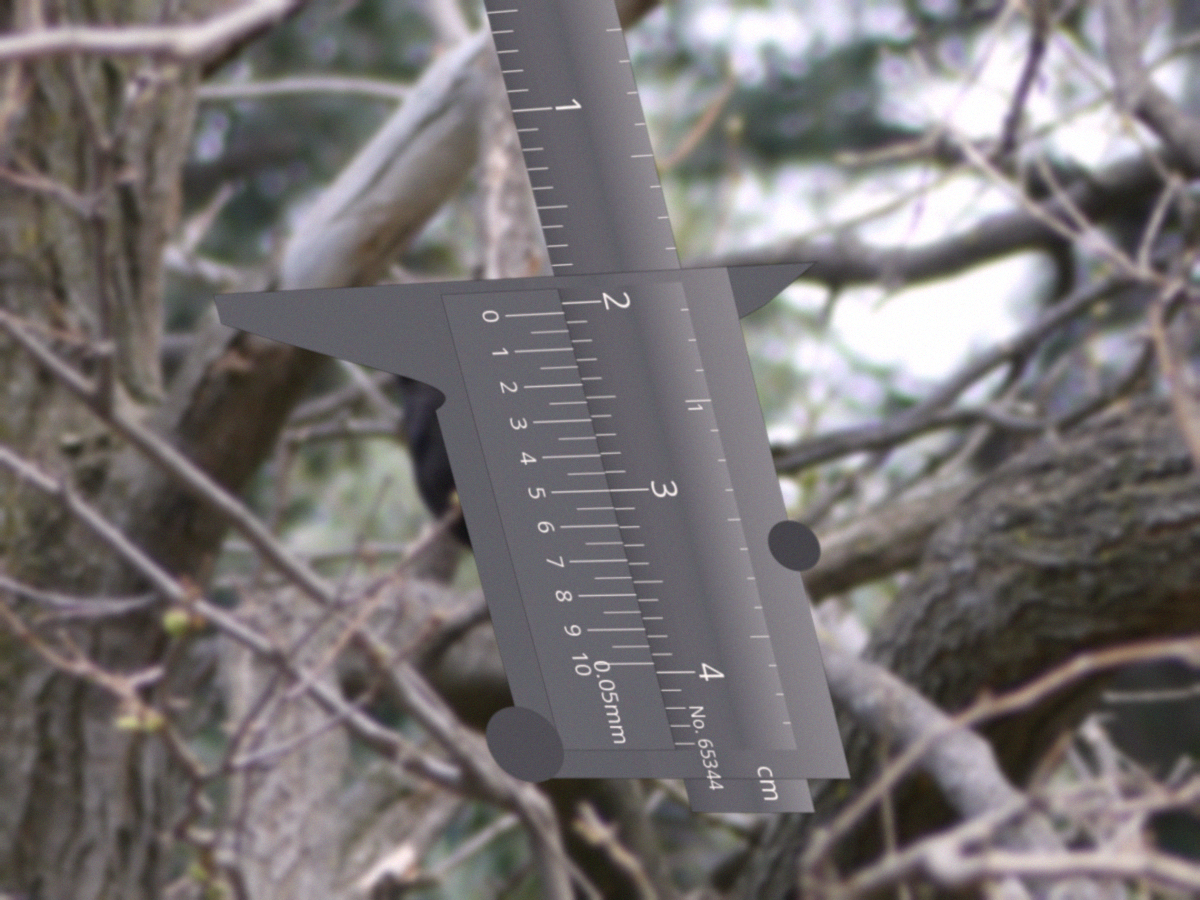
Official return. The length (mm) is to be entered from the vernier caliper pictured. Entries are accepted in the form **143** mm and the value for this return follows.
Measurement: **20.5** mm
